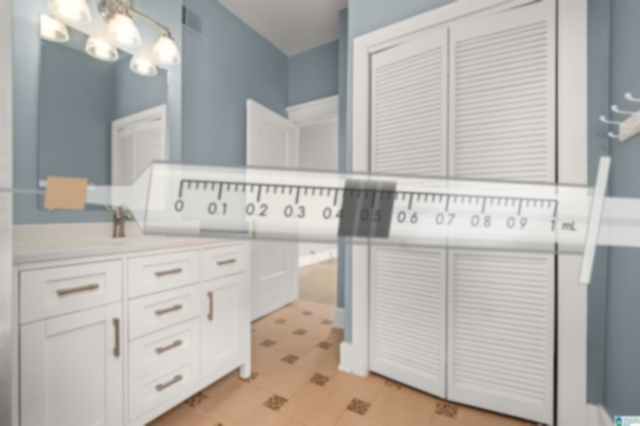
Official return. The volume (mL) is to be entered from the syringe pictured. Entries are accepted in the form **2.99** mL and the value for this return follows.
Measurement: **0.42** mL
